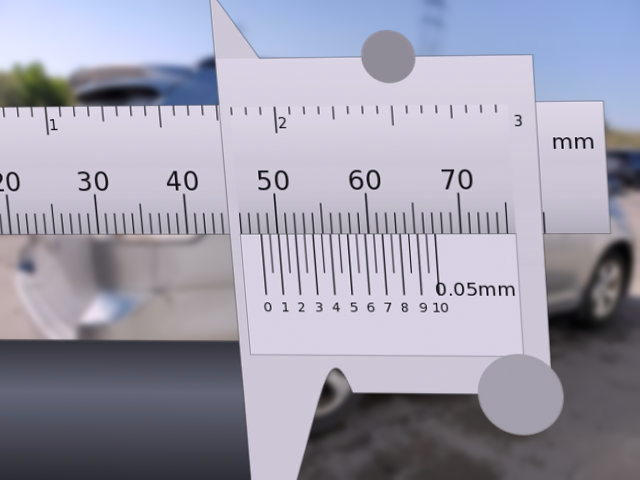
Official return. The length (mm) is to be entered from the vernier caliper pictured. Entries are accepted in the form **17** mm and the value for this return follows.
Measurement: **48.2** mm
